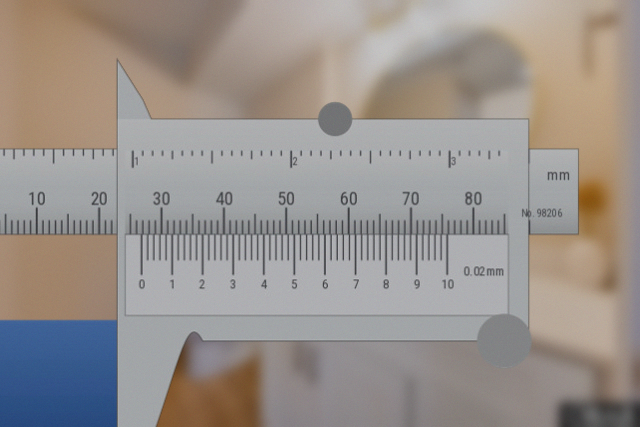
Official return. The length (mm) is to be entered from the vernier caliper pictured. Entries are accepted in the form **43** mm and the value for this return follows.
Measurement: **26.8** mm
